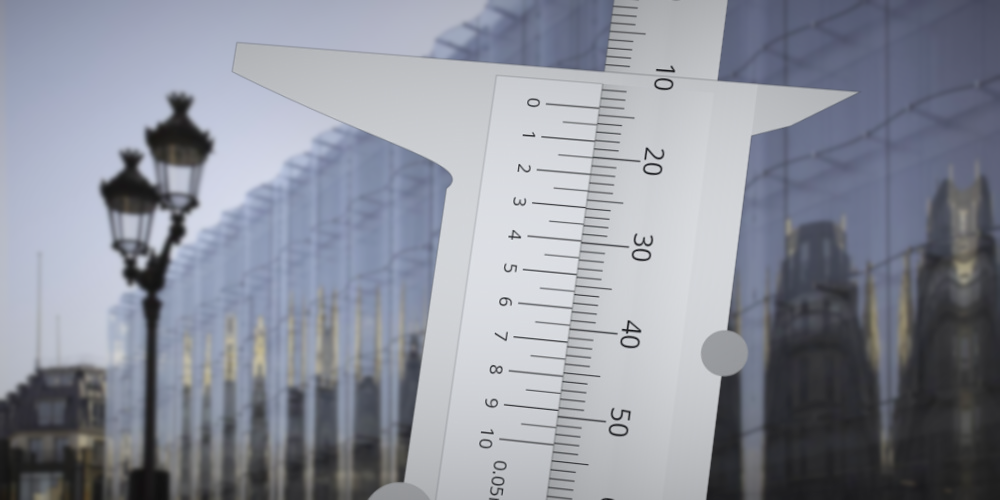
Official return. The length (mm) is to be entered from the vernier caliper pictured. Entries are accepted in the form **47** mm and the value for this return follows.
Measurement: **14.2** mm
